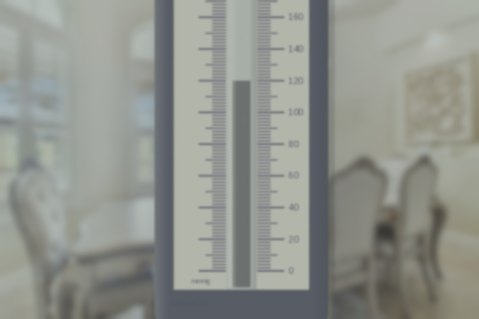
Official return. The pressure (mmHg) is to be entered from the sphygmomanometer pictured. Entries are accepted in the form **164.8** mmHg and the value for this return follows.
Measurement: **120** mmHg
